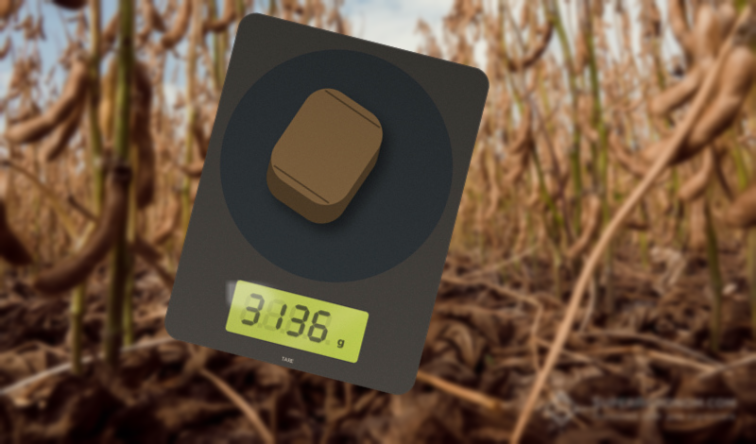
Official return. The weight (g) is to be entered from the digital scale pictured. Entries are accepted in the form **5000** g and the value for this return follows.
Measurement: **3136** g
